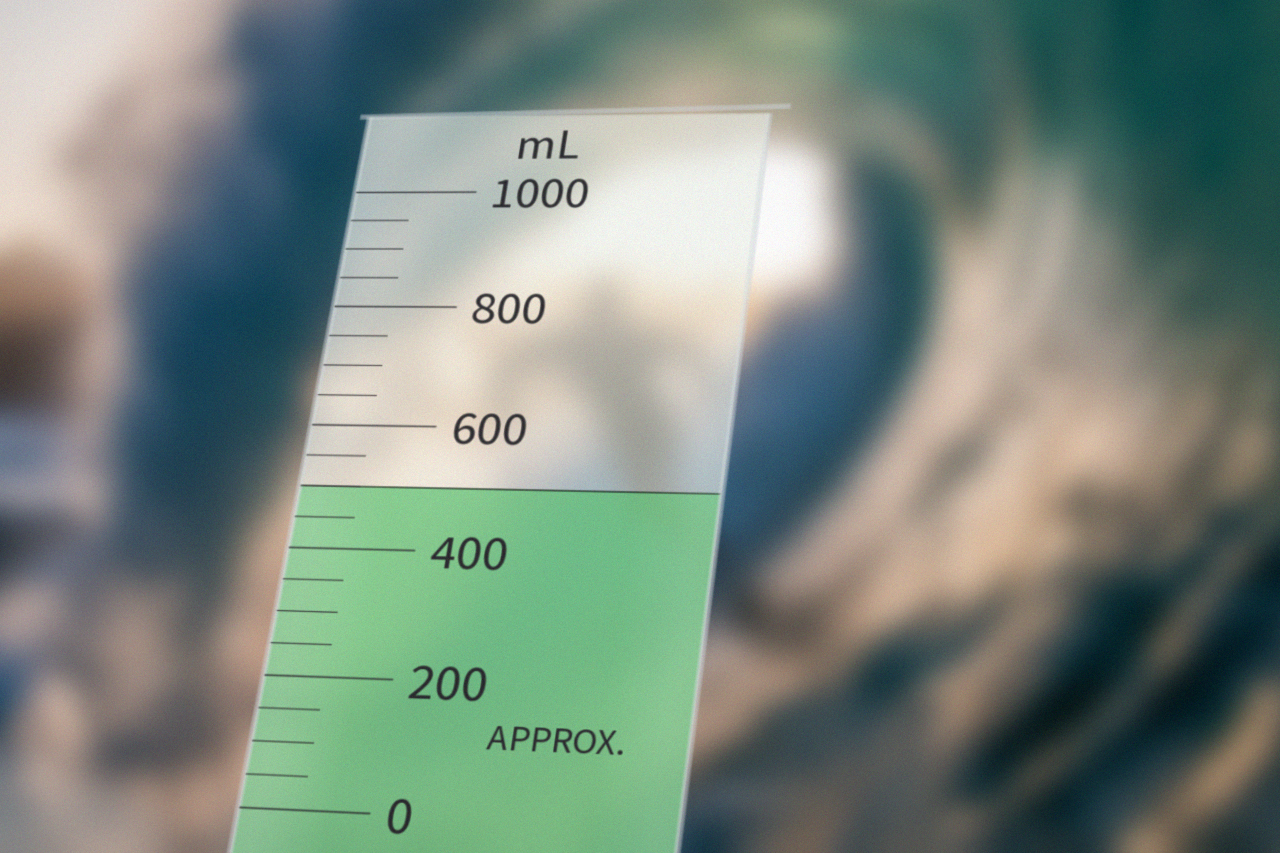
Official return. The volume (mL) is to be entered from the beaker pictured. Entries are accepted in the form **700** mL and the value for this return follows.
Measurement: **500** mL
